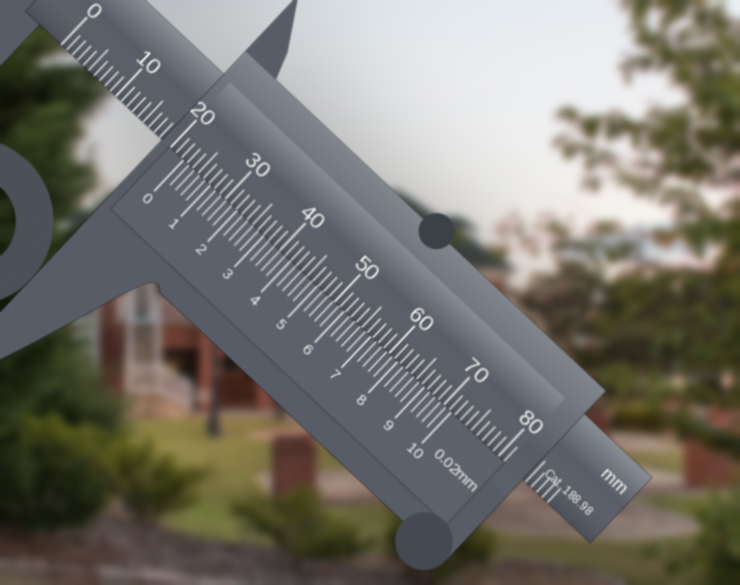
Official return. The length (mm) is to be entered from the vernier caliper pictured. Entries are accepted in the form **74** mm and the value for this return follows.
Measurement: **22.4** mm
